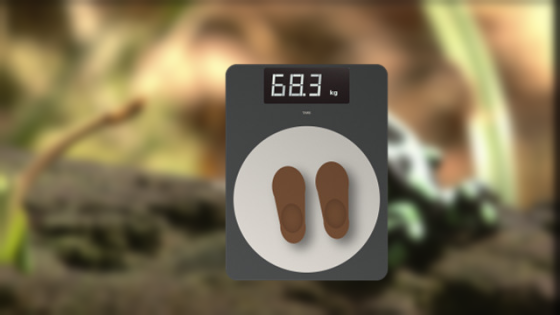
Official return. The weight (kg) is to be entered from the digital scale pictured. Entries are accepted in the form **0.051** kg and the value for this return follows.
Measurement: **68.3** kg
